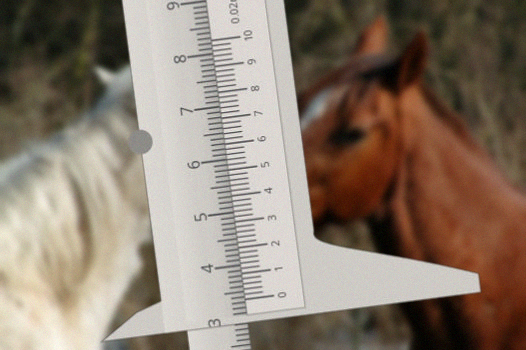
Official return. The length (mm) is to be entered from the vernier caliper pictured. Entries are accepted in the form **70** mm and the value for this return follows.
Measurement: **33.5** mm
